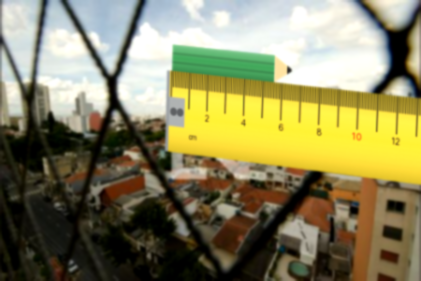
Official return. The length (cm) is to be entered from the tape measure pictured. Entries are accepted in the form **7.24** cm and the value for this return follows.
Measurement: **6.5** cm
